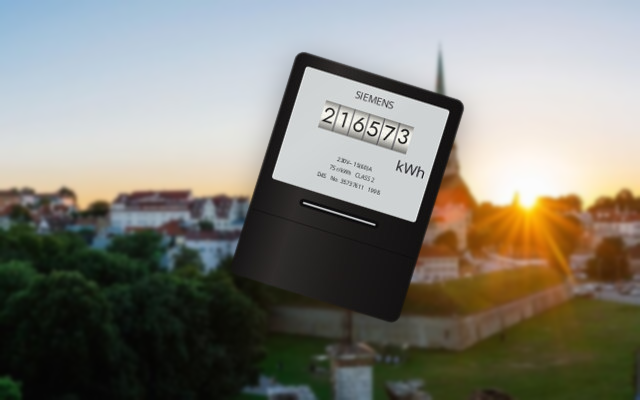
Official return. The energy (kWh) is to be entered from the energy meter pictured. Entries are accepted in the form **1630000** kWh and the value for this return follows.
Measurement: **216573** kWh
